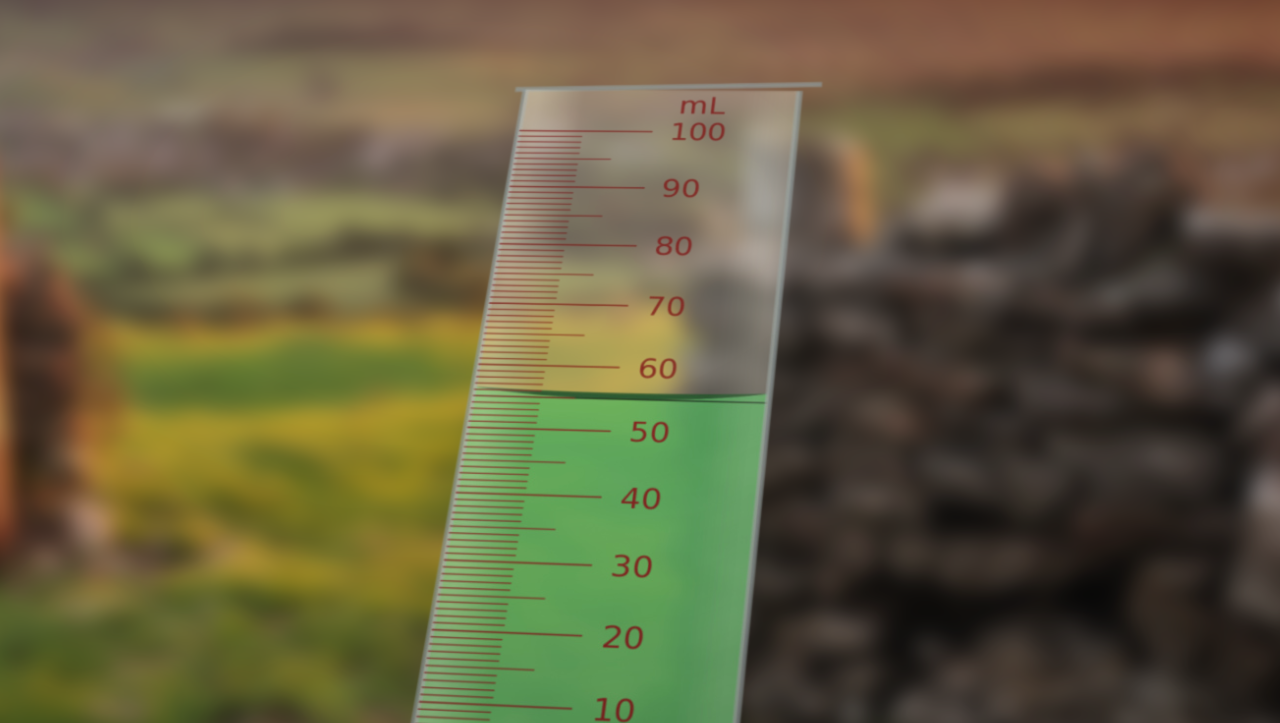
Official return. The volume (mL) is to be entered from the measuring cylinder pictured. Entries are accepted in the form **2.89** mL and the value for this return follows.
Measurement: **55** mL
